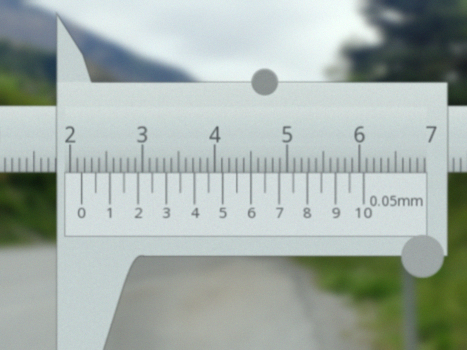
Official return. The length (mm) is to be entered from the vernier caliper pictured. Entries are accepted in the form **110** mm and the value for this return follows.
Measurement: **21.6** mm
